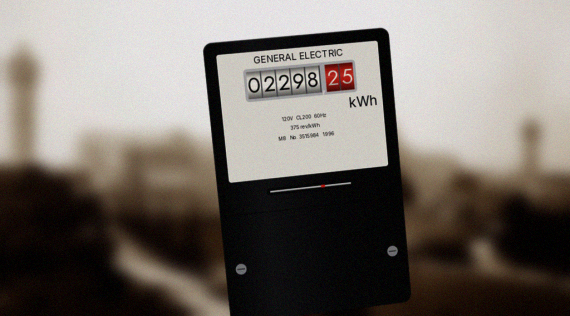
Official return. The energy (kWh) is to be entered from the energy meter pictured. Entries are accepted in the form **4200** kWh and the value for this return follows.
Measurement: **2298.25** kWh
